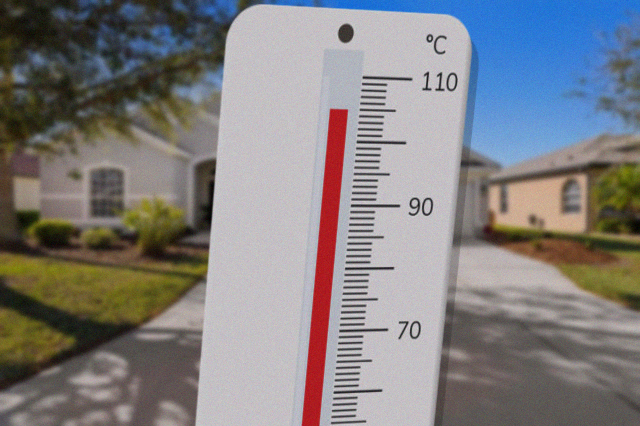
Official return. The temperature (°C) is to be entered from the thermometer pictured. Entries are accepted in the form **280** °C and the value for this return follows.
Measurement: **105** °C
